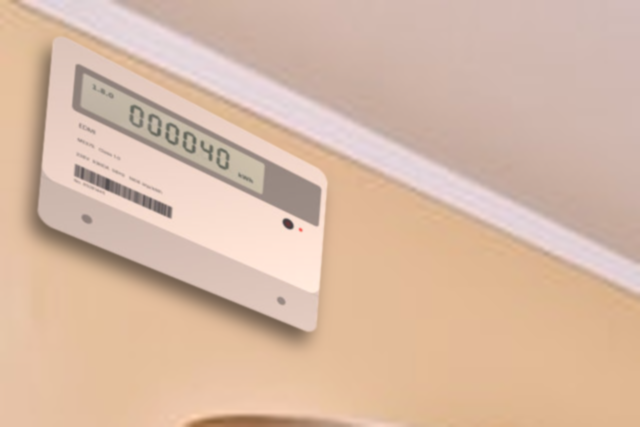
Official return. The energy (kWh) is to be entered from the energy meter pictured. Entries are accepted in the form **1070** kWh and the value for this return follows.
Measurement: **40** kWh
